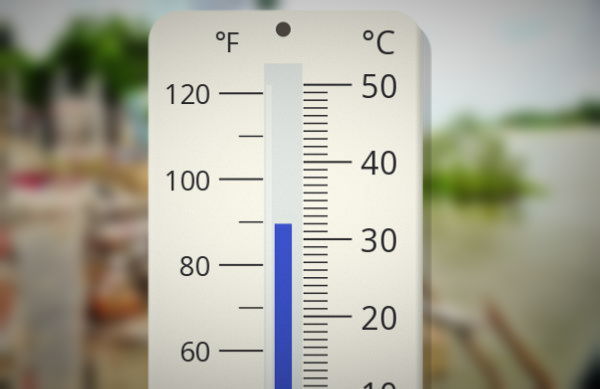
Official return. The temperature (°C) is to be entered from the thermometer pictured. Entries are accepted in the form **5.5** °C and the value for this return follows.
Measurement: **32** °C
